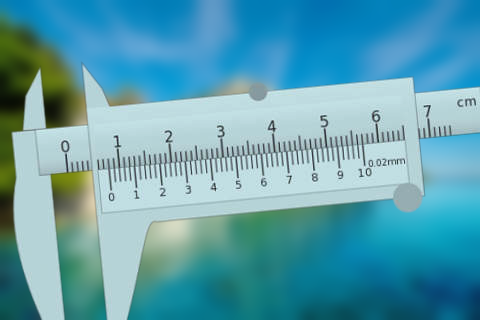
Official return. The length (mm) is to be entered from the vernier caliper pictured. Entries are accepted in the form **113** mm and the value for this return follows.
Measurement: **8.0** mm
